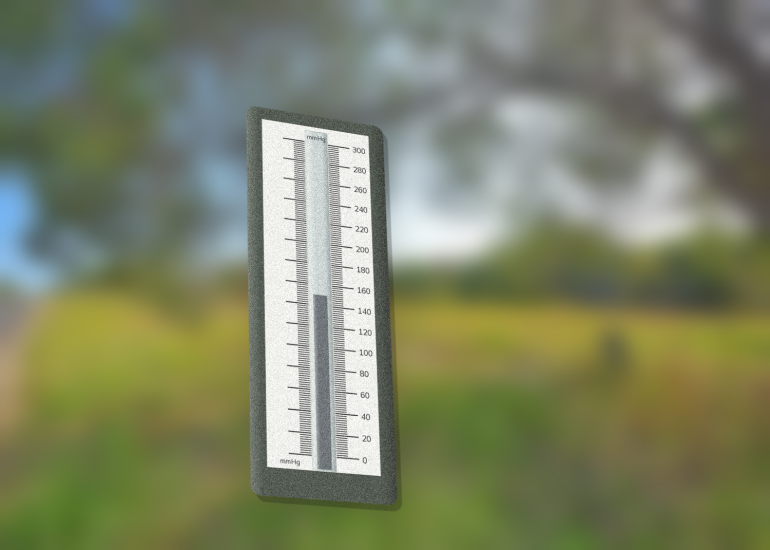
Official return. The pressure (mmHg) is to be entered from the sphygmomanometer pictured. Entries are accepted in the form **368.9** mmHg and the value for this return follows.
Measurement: **150** mmHg
